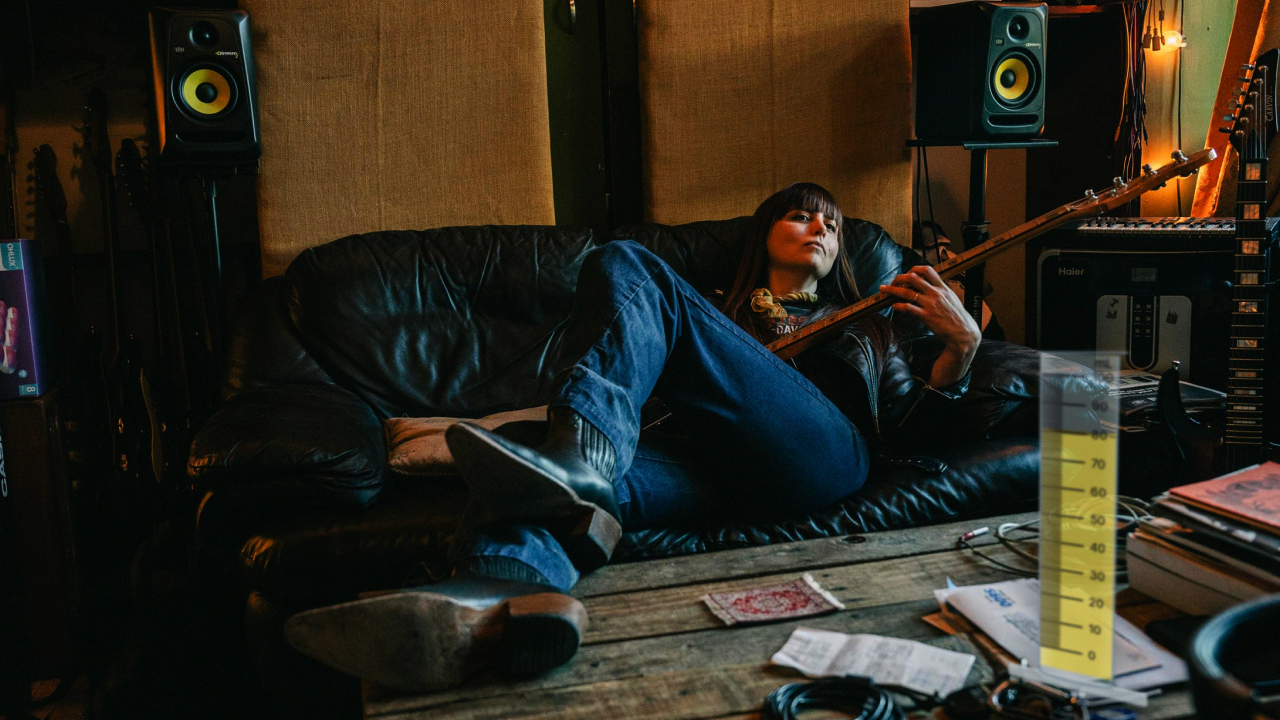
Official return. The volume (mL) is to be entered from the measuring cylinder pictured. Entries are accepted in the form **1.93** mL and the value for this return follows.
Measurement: **80** mL
